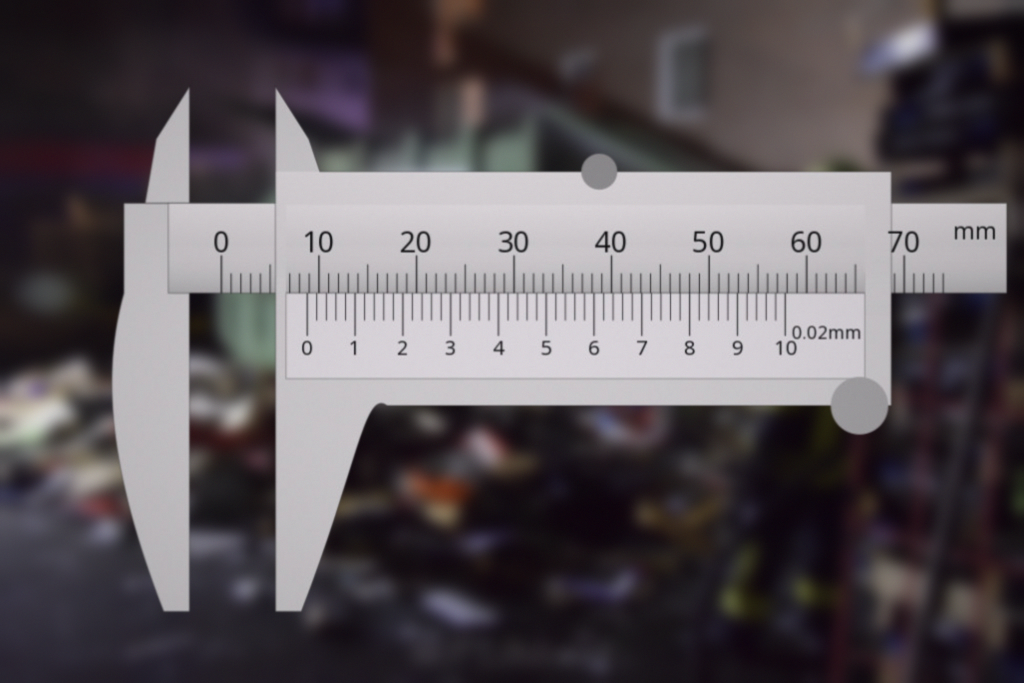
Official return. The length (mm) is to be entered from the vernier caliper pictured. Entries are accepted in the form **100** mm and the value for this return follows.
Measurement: **8.8** mm
